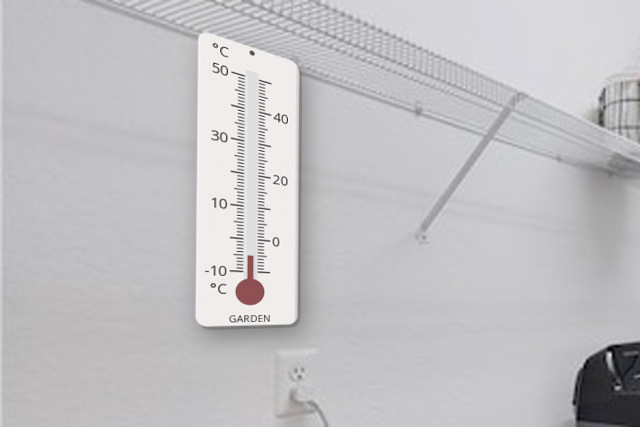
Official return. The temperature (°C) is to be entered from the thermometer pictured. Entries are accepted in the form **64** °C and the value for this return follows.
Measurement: **-5** °C
